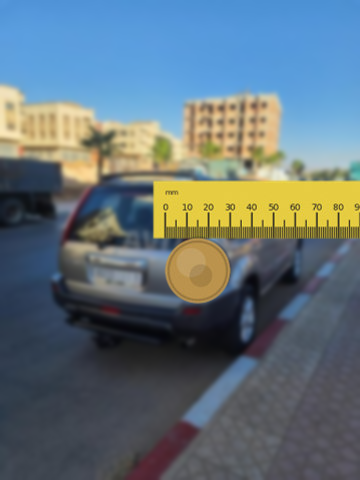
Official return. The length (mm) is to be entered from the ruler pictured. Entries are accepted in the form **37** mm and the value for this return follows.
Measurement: **30** mm
